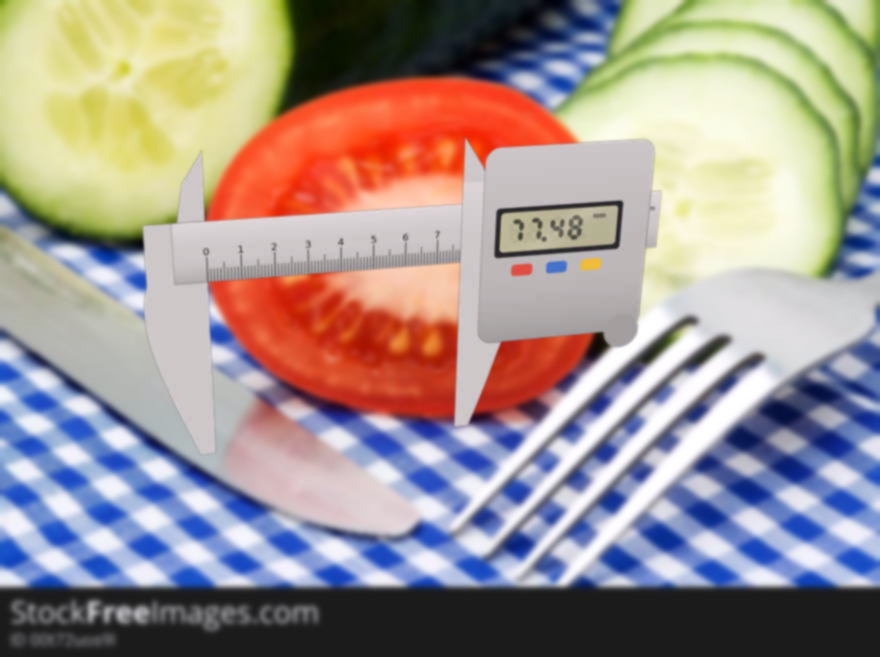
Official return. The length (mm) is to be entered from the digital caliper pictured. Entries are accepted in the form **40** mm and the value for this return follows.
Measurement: **77.48** mm
